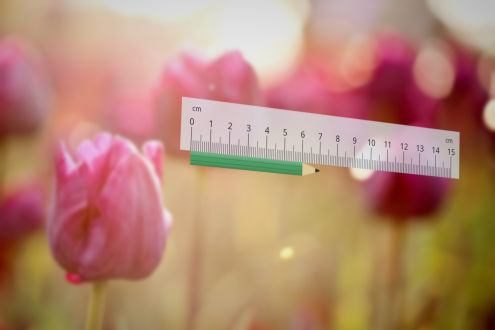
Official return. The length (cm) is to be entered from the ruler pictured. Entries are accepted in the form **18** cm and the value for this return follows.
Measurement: **7** cm
